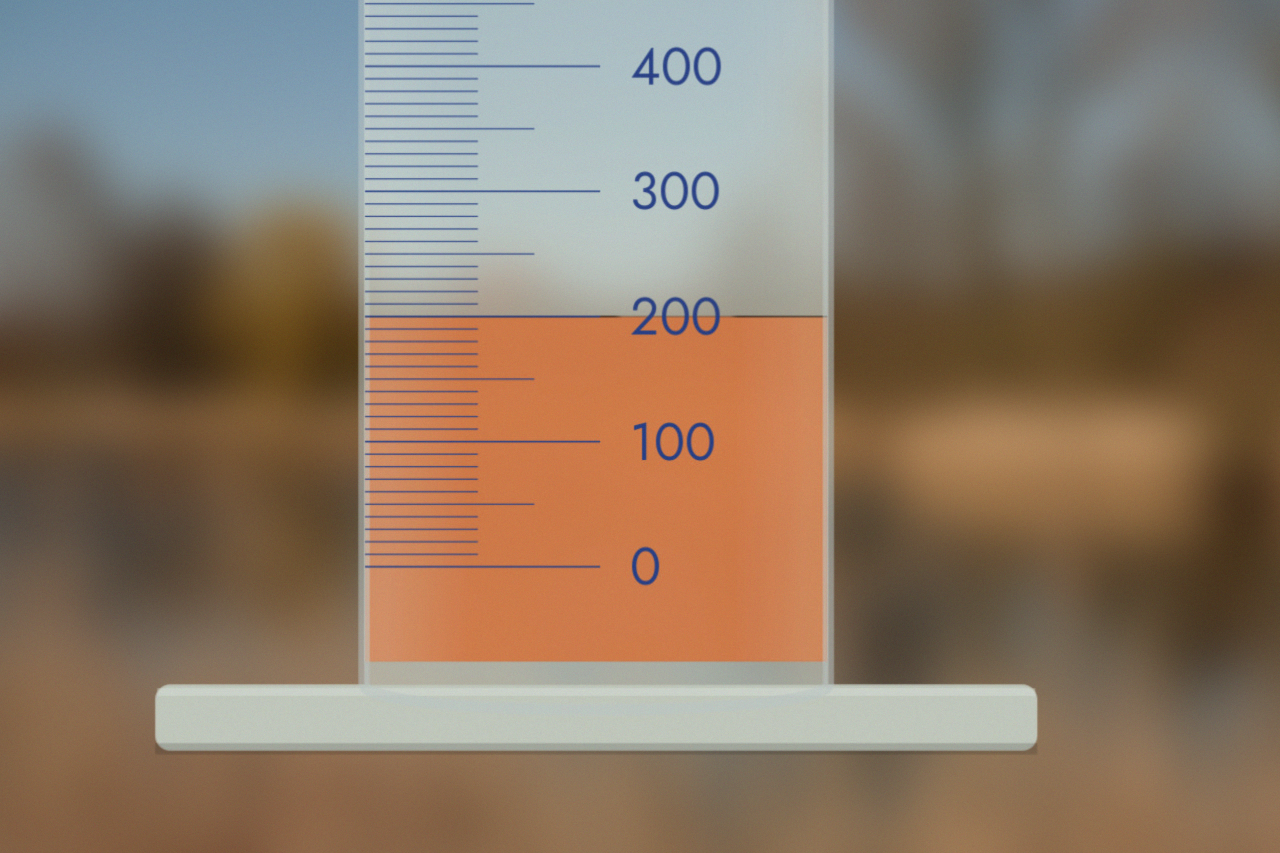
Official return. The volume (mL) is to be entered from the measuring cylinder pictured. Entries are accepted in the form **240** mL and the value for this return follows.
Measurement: **200** mL
